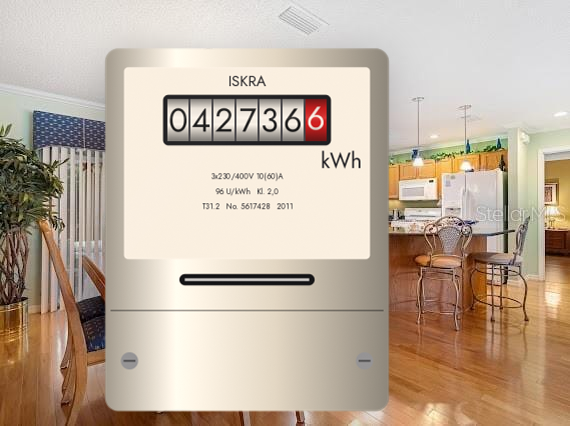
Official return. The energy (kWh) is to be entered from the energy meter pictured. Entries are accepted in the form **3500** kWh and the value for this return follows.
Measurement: **42736.6** kWh
